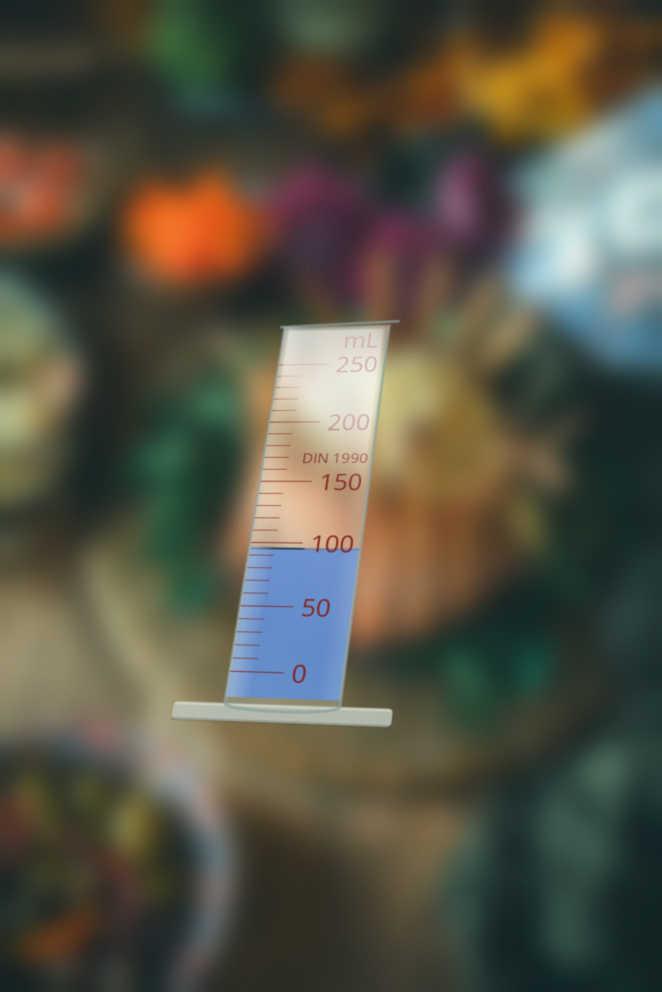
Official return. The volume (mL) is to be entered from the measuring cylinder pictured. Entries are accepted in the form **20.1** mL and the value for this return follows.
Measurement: **95** mL
